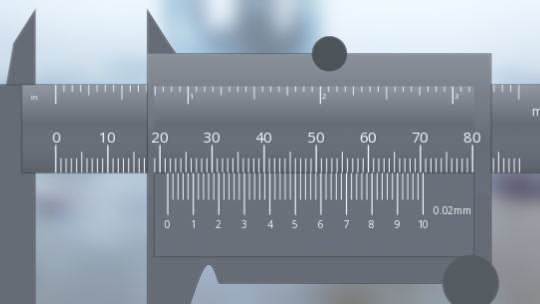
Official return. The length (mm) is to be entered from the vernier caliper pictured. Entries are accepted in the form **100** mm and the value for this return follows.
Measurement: **21.5** mm
